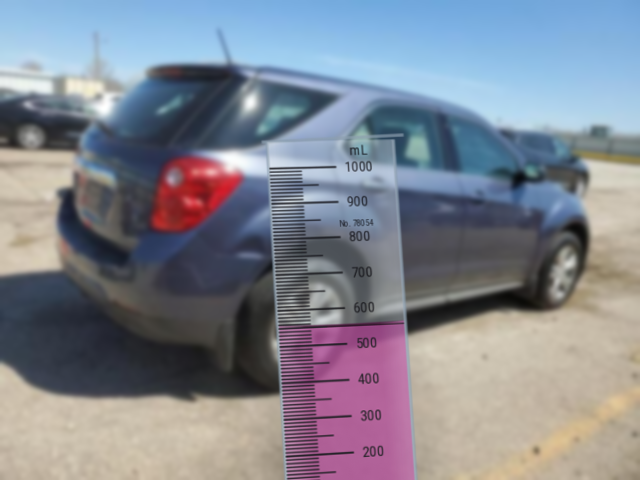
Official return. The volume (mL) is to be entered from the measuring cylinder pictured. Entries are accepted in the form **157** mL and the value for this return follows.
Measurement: **550** mL
